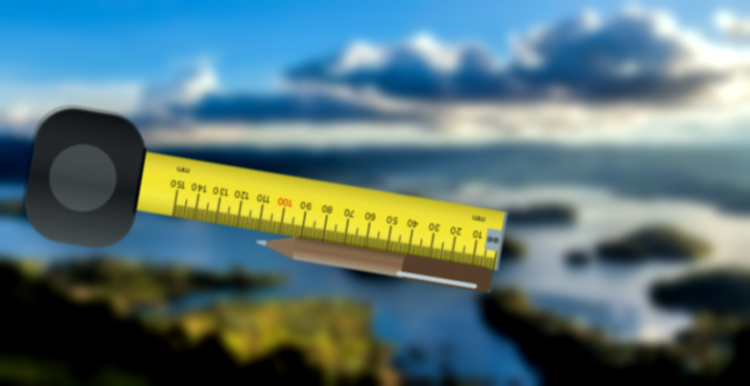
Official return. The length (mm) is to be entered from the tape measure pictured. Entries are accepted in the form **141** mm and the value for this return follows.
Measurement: **110** mm
